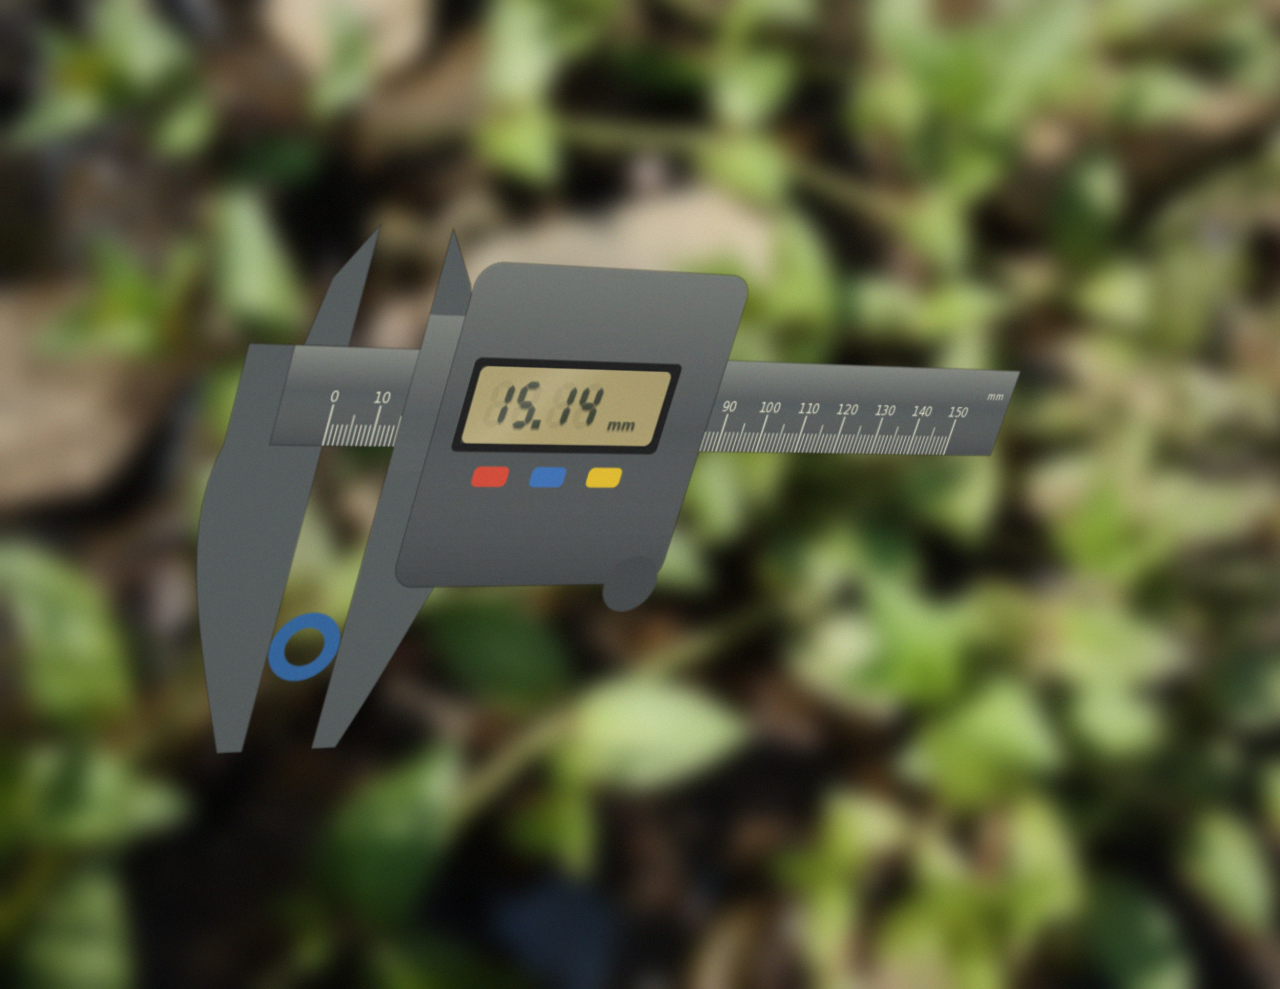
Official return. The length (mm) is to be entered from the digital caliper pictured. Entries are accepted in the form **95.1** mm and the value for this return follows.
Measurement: **15.14** mm
